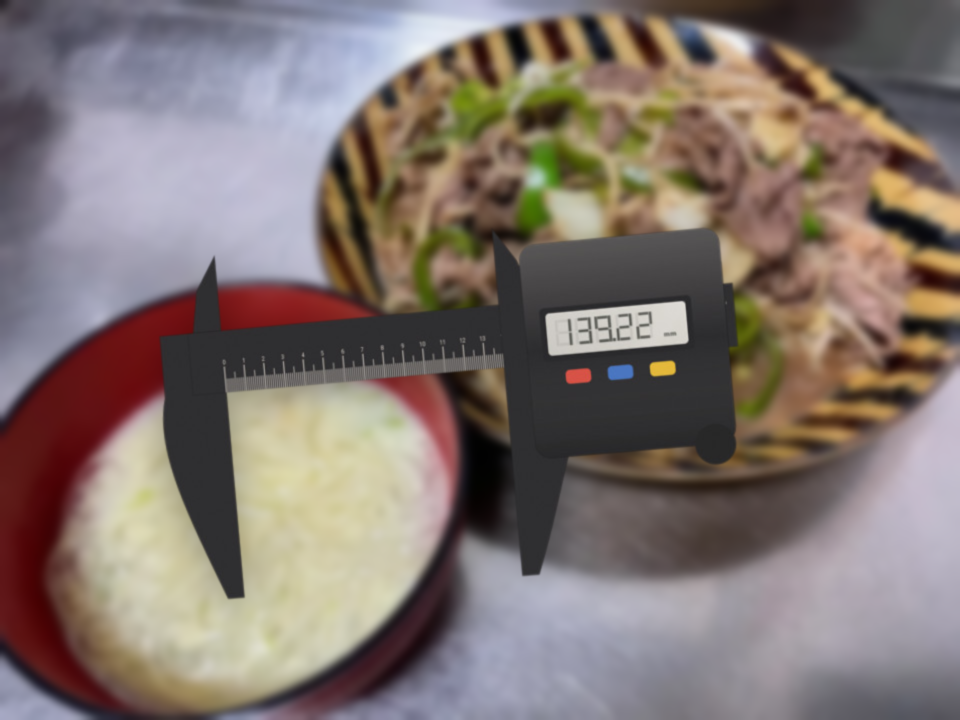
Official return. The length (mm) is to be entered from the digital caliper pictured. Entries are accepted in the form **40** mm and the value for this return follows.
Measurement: **139.22** mm
